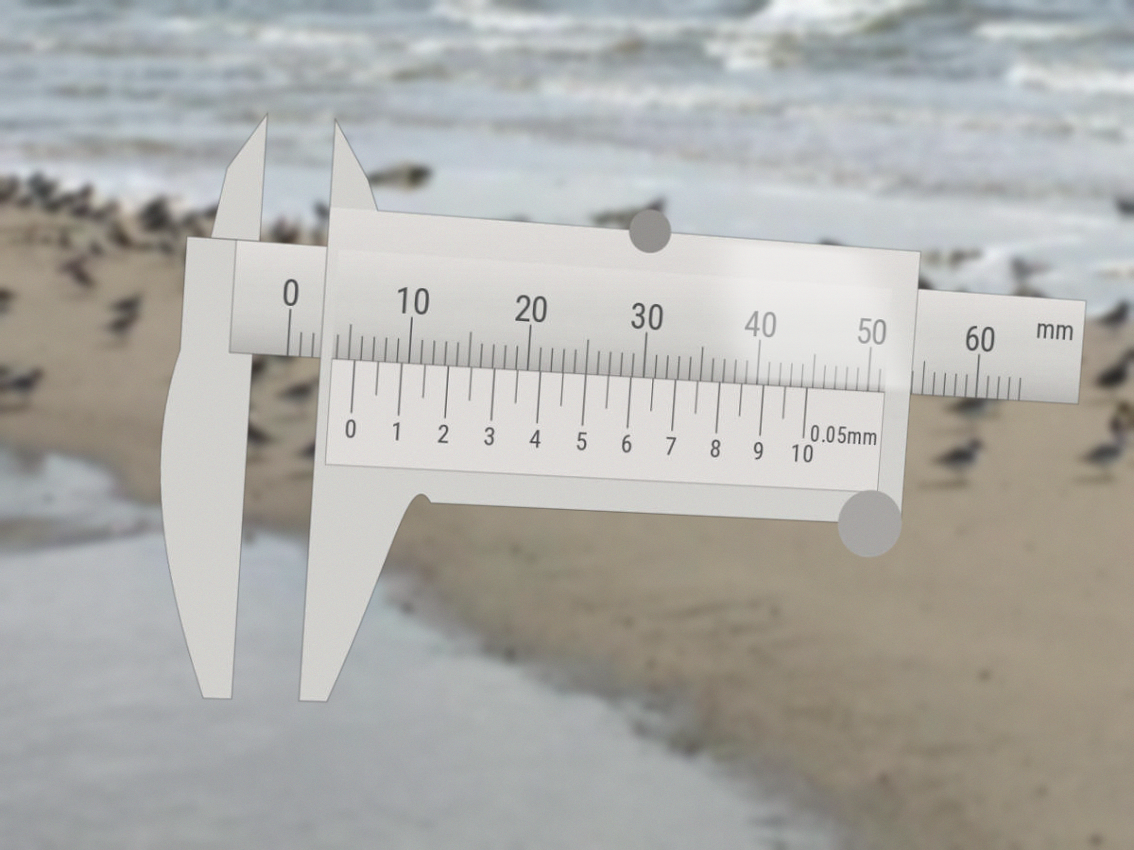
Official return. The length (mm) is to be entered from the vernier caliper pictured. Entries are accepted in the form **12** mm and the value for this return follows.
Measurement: **5.5** mm
